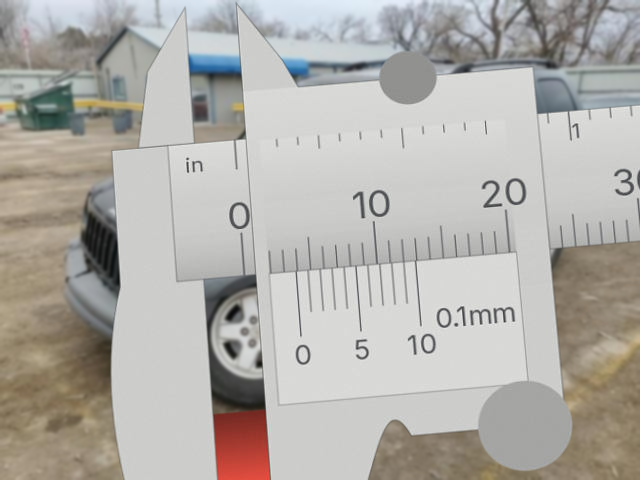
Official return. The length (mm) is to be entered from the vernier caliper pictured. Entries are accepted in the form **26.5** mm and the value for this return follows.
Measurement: **3.9** mm
